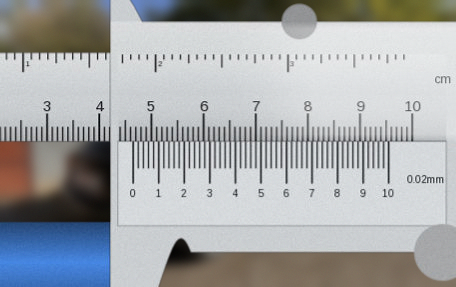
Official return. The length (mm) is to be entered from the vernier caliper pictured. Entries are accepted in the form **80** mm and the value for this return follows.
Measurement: **46.5** mm
